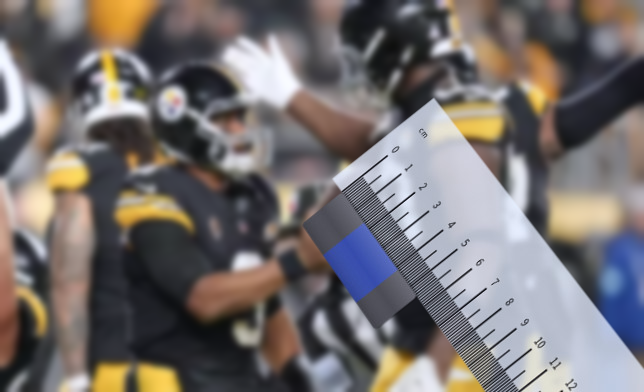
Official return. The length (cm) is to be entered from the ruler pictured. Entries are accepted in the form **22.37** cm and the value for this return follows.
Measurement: **5.5** cm
